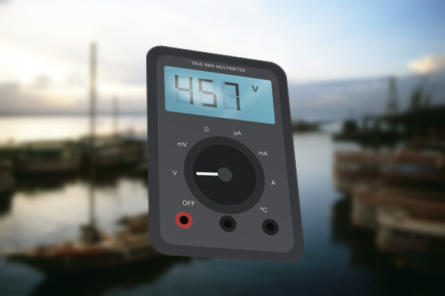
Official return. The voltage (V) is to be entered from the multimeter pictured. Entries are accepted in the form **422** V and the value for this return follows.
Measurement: **457** V
